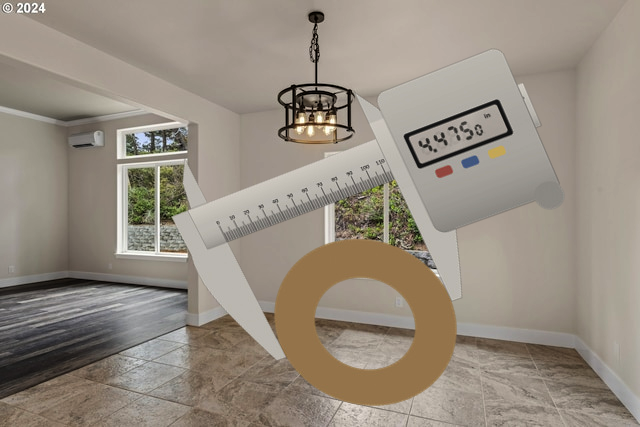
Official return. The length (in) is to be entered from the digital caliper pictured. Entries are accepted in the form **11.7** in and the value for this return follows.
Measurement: **4.4750** in
